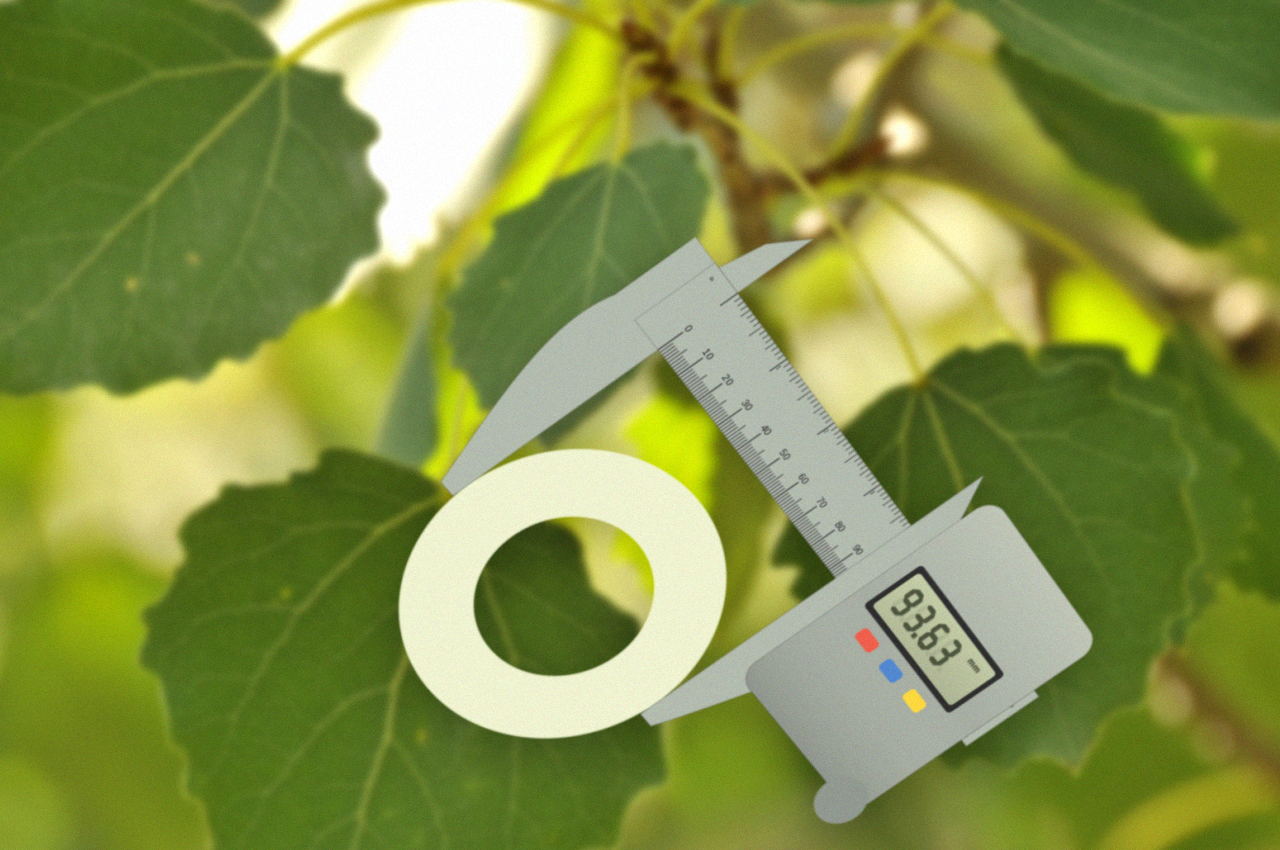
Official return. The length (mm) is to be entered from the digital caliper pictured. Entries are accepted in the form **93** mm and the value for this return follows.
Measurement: **93.63** mm
